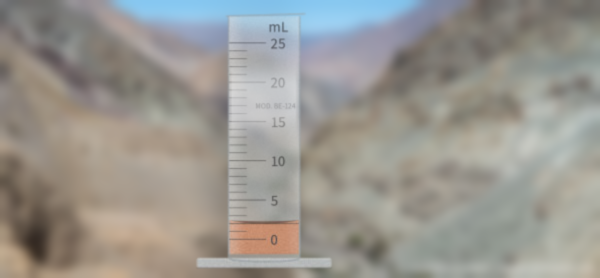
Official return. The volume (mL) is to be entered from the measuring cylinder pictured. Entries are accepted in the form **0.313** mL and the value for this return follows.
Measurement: **2** mL
